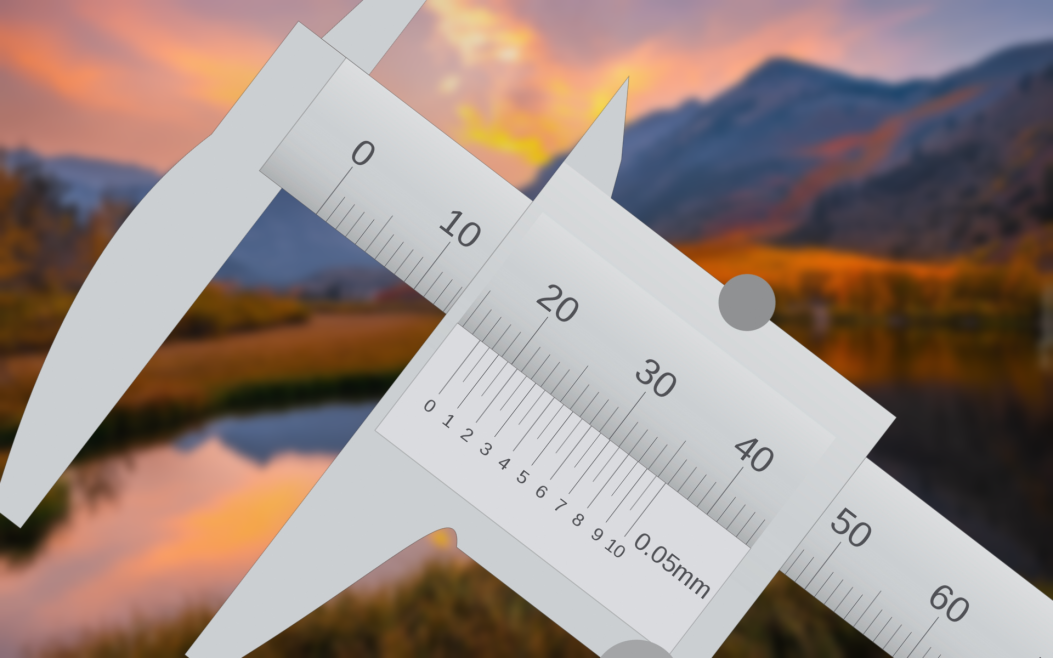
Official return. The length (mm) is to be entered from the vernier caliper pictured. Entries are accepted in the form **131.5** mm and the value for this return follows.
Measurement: **16.8** mm
